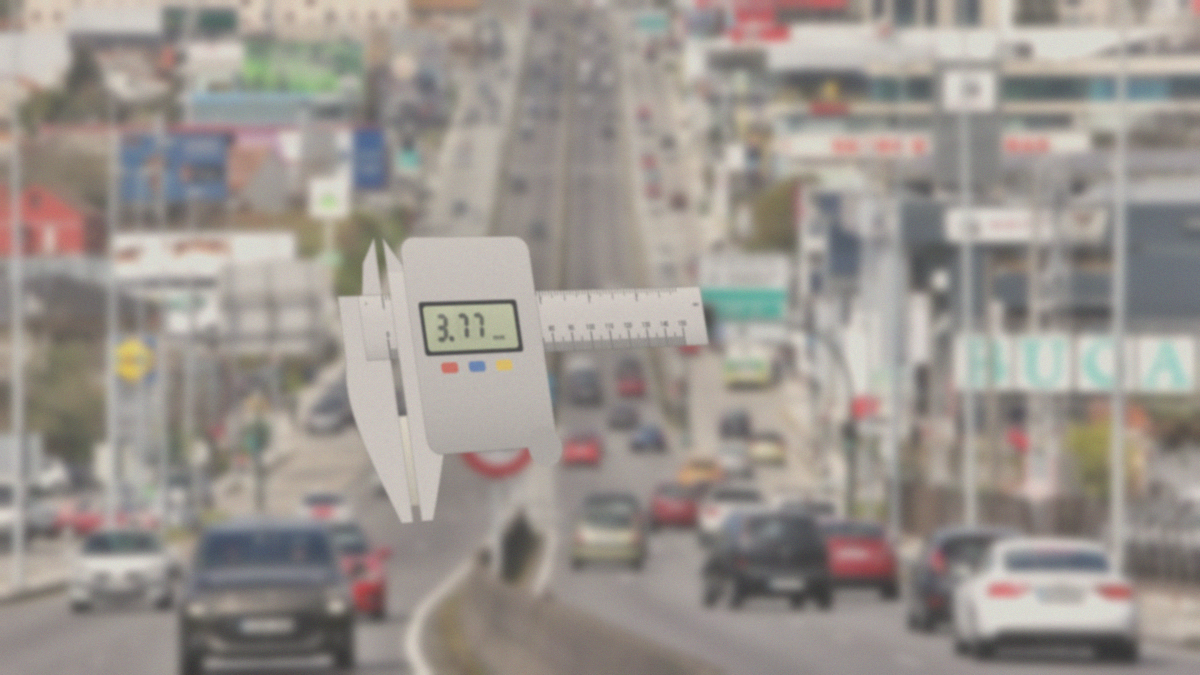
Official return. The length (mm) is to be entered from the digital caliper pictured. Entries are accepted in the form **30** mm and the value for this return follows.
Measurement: **3.77** mm
